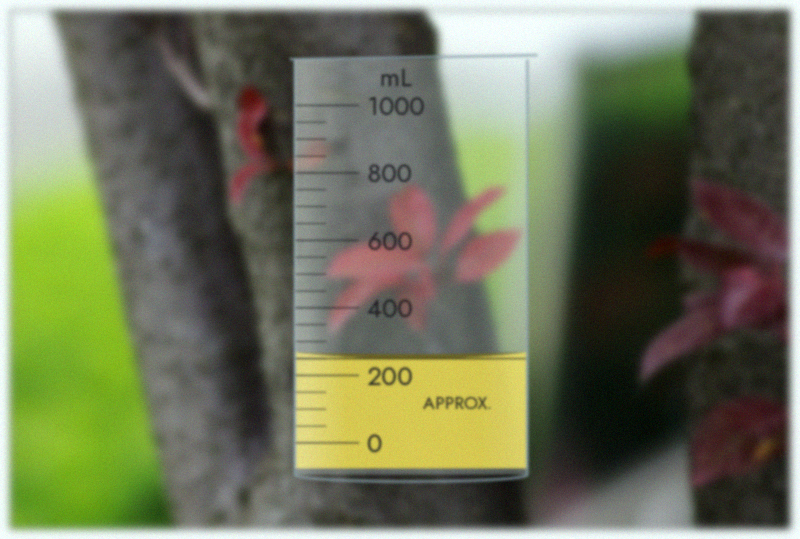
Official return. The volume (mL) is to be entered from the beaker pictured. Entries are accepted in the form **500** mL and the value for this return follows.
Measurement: **250** mL
